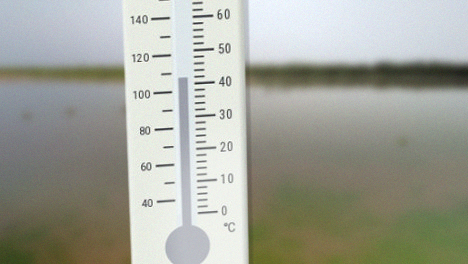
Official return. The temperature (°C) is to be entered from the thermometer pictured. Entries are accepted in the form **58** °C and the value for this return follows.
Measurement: **42** °C
